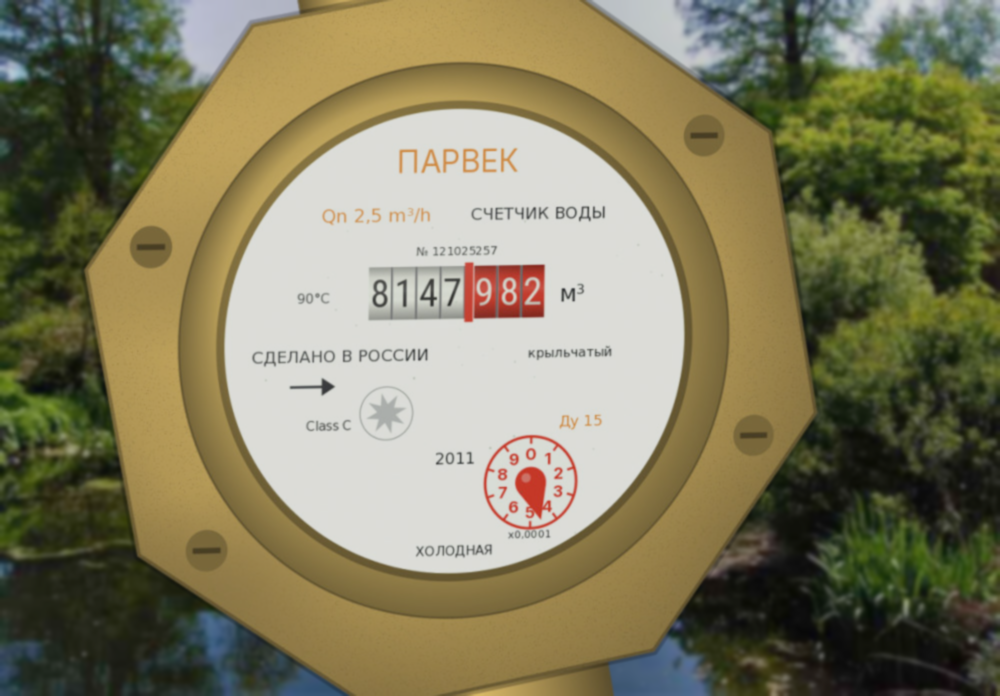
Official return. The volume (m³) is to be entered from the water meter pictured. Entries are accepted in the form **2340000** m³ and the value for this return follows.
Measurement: **8147.9824** m³
